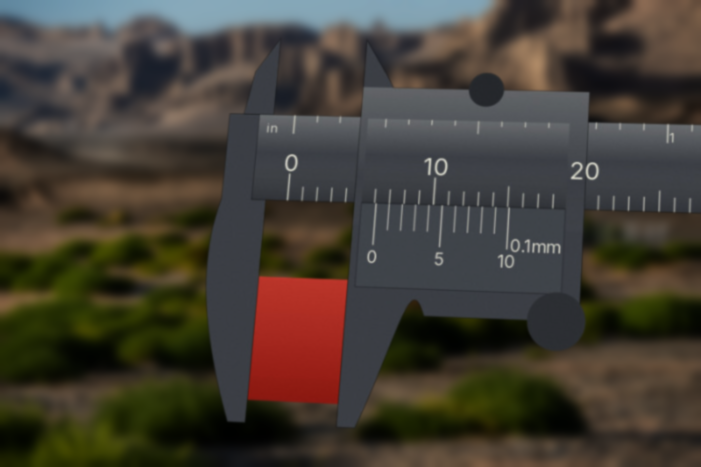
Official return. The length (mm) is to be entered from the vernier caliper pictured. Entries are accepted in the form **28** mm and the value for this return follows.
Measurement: **6.1** mm
